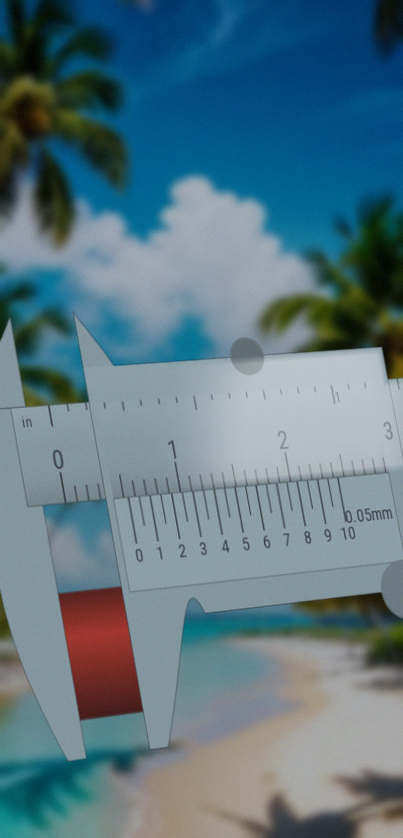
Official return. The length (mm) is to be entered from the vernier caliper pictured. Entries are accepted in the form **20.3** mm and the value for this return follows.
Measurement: **5.4** mm
